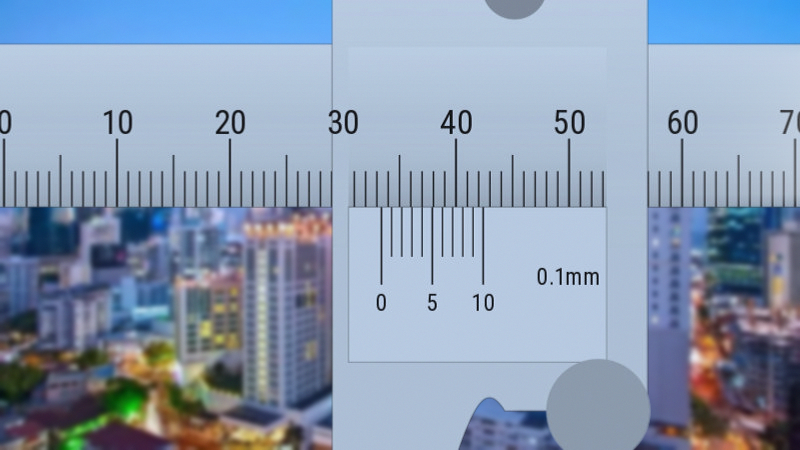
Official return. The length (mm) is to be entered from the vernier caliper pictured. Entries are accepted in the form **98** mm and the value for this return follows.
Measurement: **33.4** mm
